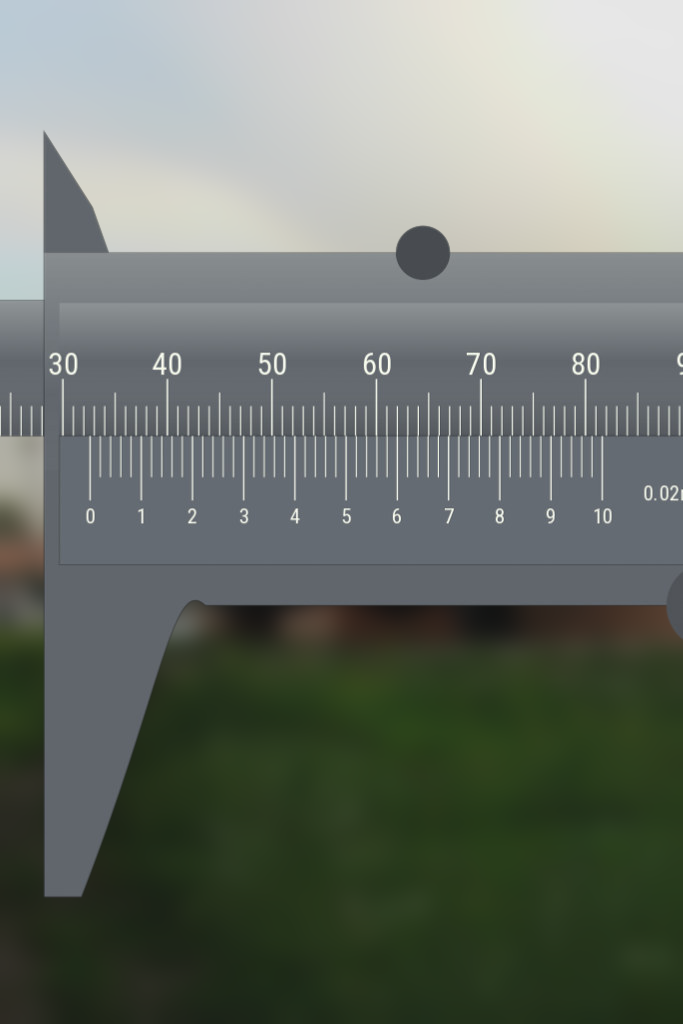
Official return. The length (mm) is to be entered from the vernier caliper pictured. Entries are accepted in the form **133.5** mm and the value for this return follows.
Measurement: **32.6** mm
